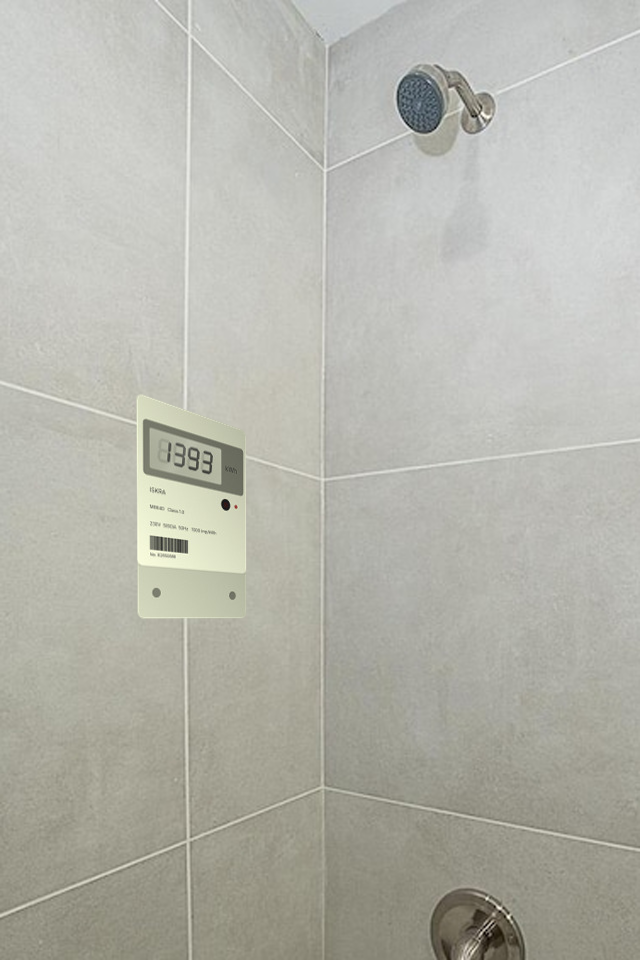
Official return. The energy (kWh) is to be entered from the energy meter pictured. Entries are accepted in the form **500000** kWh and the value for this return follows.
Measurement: **1393** kWh
